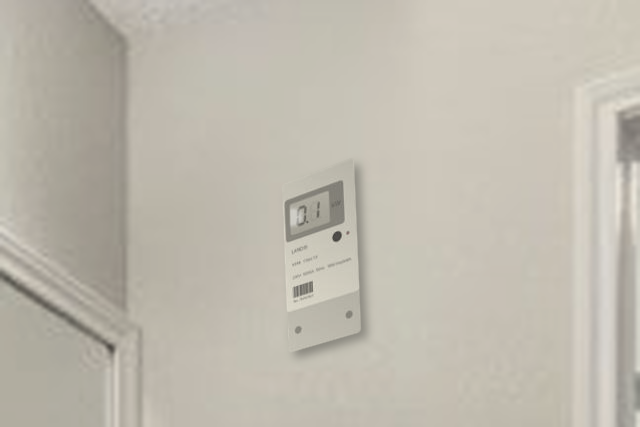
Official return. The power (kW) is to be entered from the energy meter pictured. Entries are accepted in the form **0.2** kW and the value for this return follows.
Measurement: **0.1** kW
